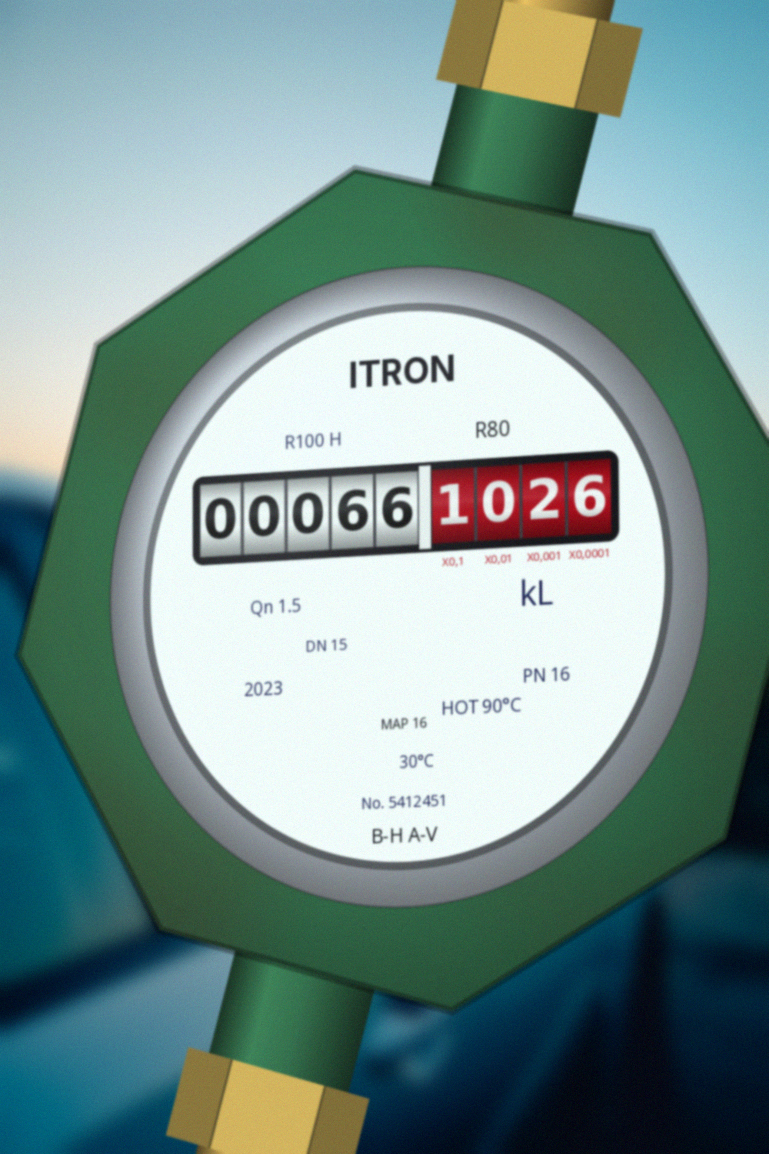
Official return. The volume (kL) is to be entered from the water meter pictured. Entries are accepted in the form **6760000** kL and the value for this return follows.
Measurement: **66.1026** kL
